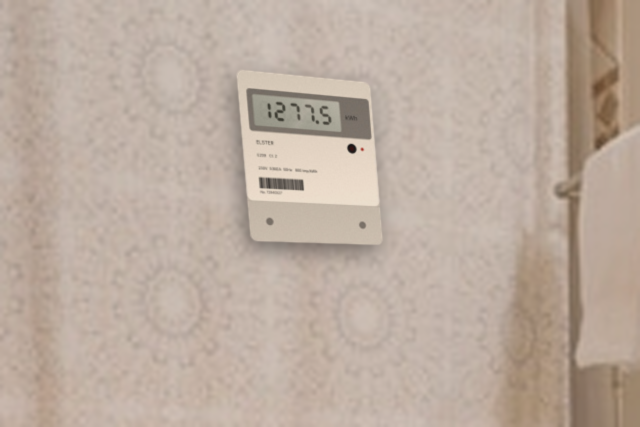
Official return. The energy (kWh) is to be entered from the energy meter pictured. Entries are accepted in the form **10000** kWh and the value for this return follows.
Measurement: **1277.5** kWh
